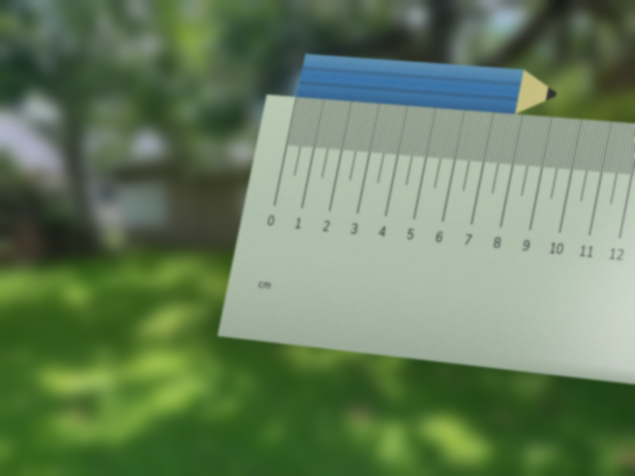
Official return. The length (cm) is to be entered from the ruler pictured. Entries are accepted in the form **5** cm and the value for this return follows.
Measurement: **9** cm
